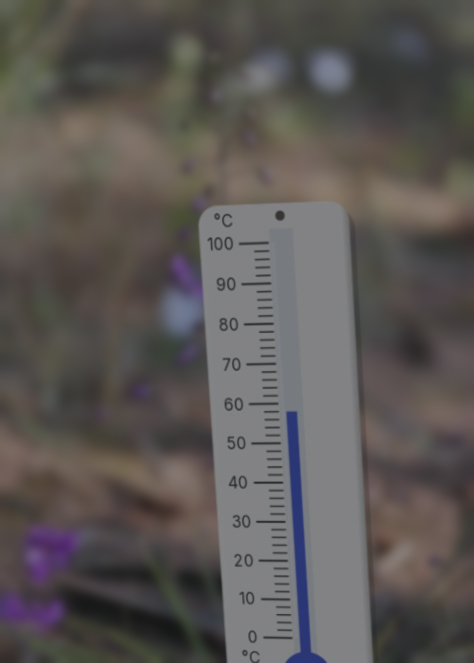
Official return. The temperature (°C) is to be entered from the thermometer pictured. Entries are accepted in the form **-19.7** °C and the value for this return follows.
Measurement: **58** °C
